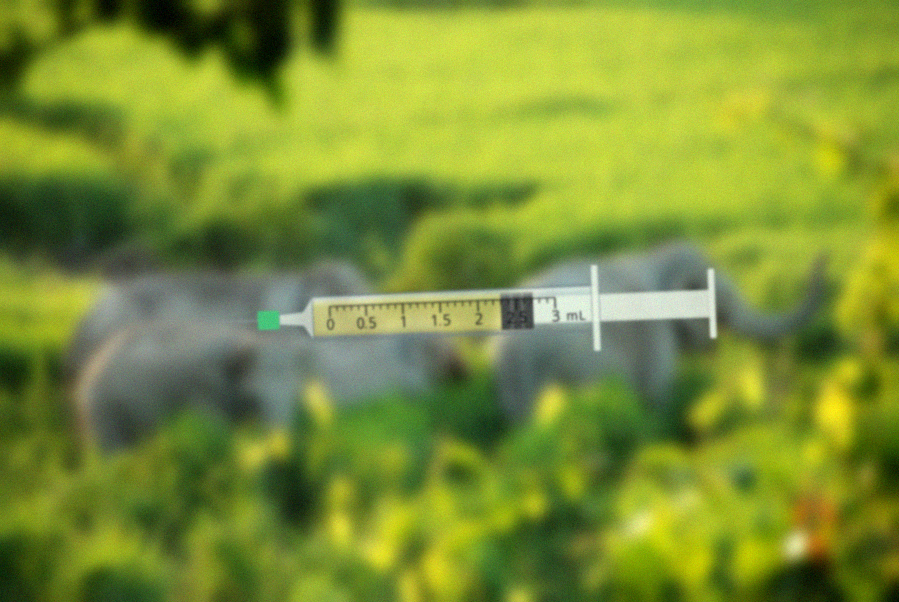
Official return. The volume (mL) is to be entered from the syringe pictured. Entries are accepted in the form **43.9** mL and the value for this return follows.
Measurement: **2.3** mL
